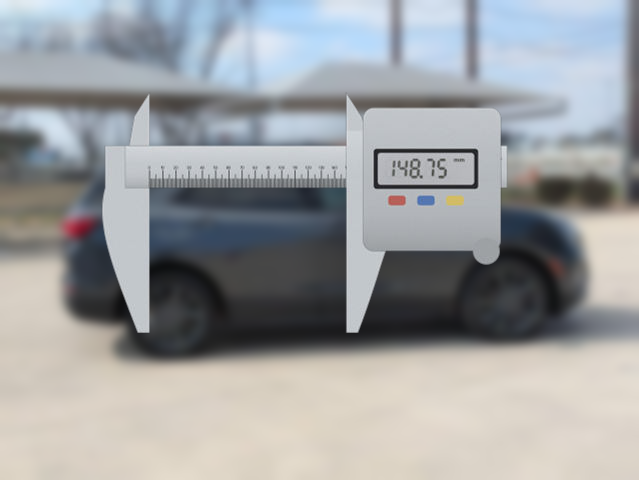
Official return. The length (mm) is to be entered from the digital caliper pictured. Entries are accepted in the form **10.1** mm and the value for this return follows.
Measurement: **148.75** mm
